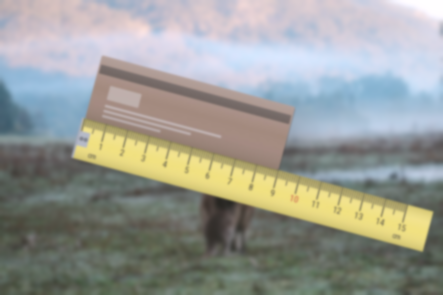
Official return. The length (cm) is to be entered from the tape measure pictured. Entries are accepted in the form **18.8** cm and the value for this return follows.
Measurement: **9** cm
